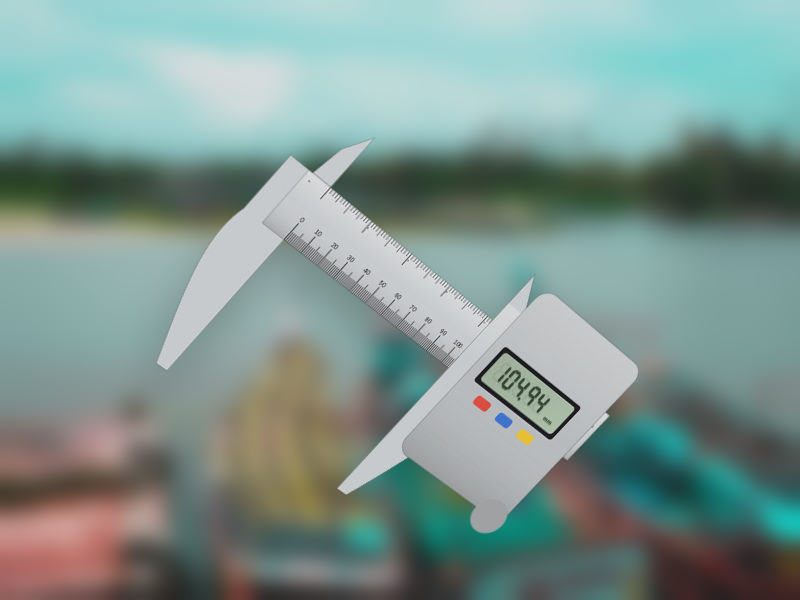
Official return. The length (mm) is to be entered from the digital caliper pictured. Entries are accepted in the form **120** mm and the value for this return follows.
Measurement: **104.94** mm
